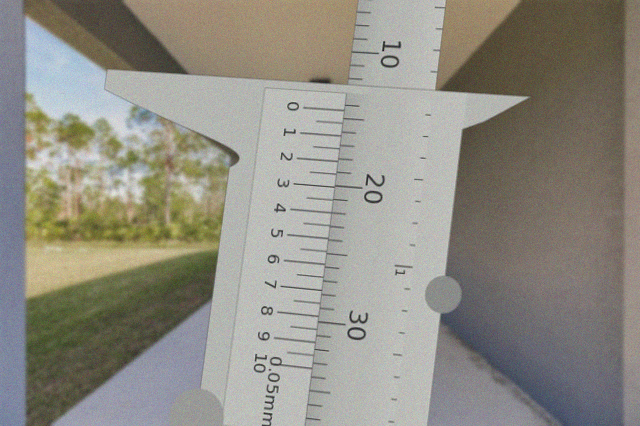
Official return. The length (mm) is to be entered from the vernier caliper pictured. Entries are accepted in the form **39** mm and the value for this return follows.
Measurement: **14.4** mm
